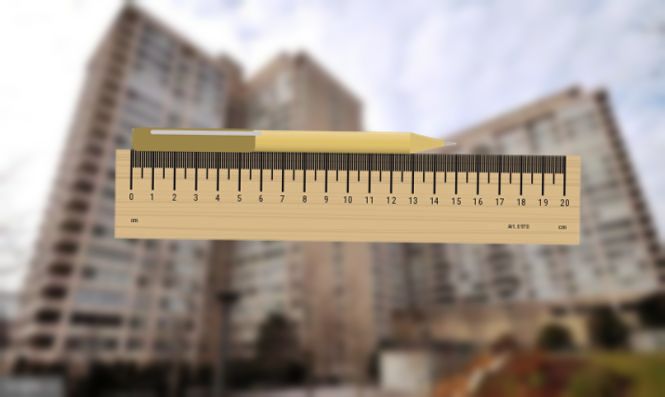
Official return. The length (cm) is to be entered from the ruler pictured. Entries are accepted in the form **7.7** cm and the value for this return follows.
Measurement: **15** cm
